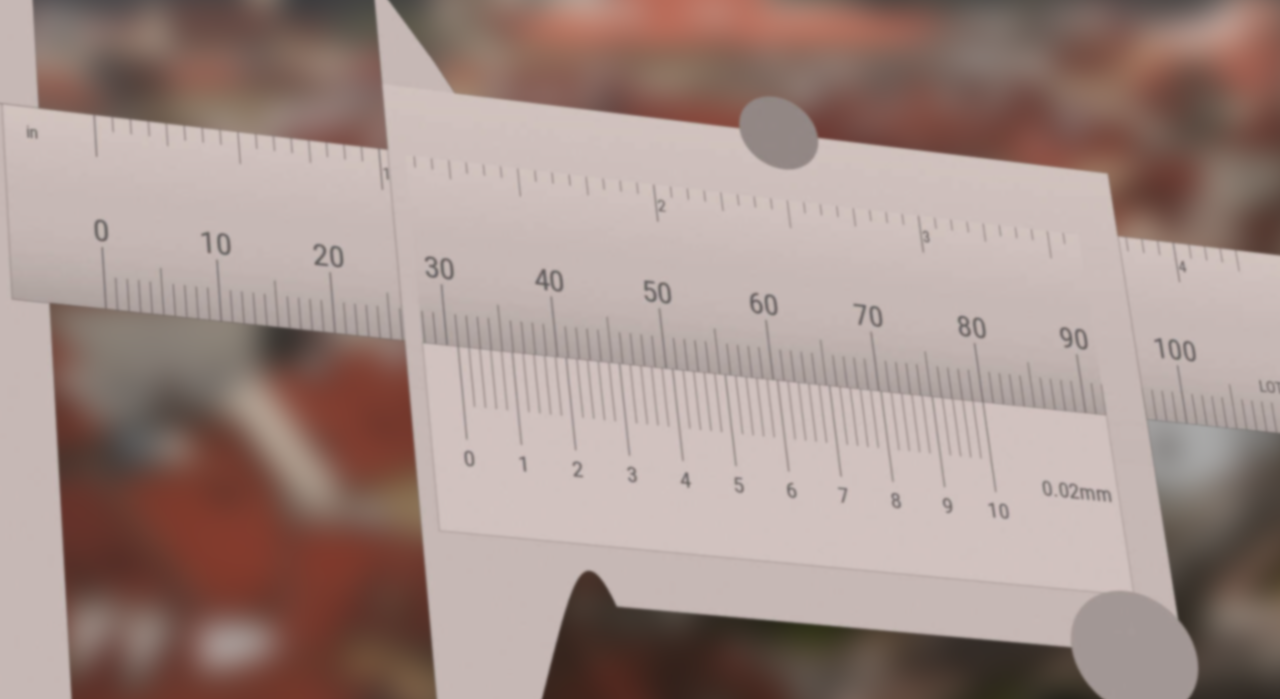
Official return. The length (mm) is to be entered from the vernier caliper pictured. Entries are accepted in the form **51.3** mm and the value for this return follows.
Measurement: **31.0** mm
